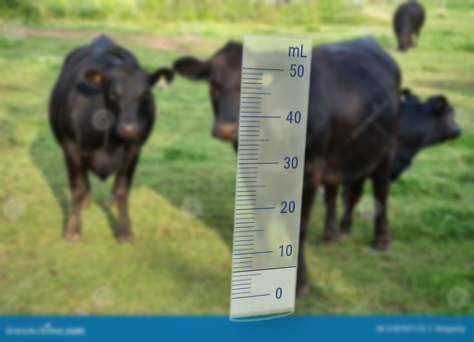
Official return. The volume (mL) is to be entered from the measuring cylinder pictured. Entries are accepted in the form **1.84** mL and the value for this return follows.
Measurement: **6** mL
